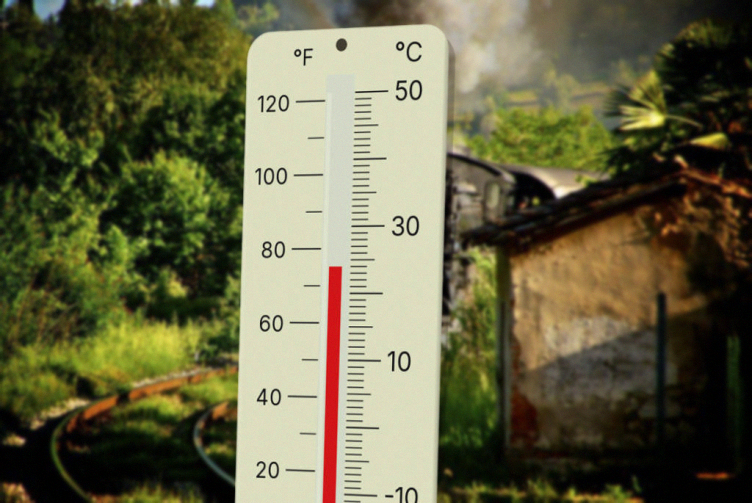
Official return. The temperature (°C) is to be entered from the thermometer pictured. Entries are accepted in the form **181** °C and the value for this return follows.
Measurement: **24** °C
